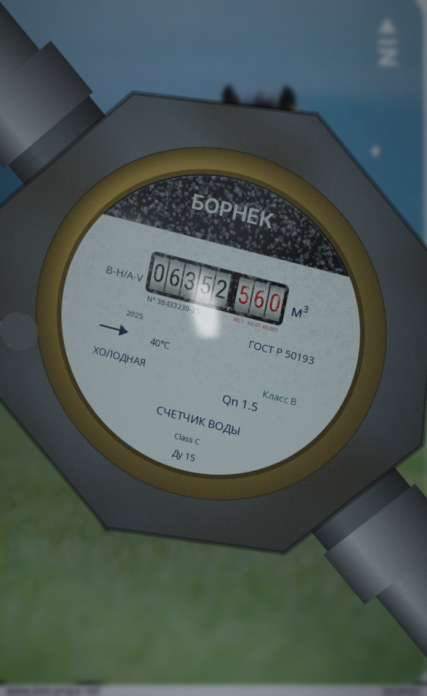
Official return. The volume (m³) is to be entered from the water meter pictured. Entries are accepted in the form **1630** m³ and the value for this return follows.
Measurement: **6352.560** m³
